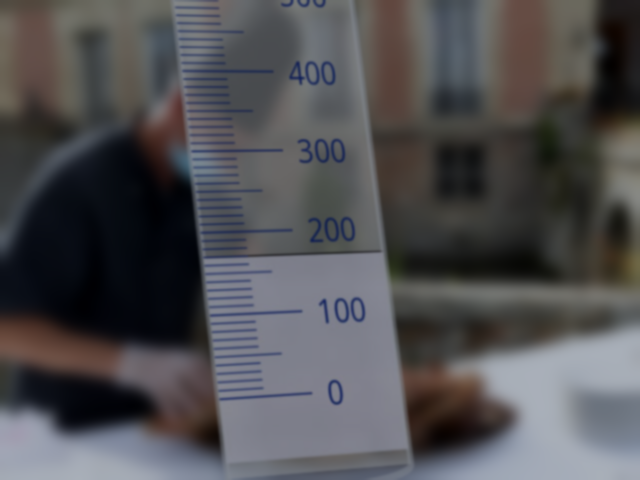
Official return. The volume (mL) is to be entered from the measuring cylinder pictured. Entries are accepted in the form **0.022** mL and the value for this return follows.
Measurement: **170** mL
